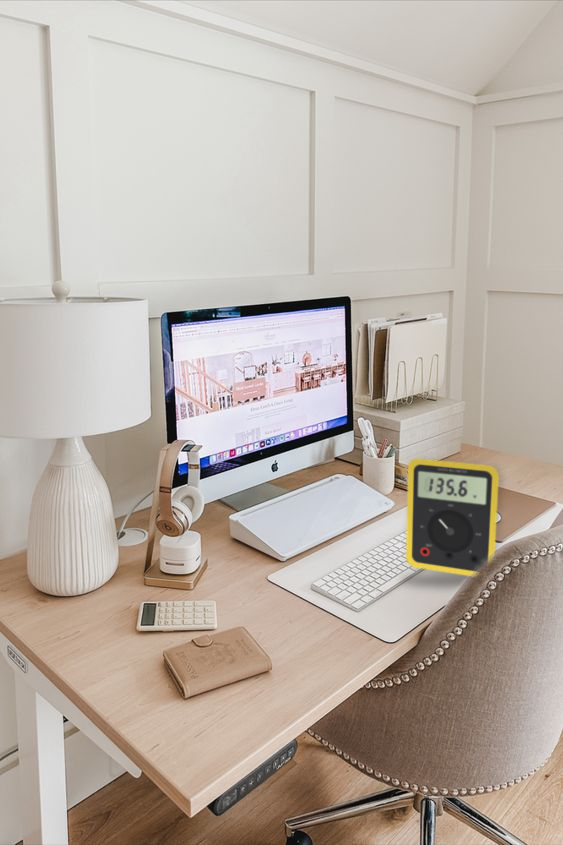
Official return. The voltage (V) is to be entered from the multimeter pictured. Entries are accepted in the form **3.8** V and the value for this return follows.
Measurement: **135.6** V
